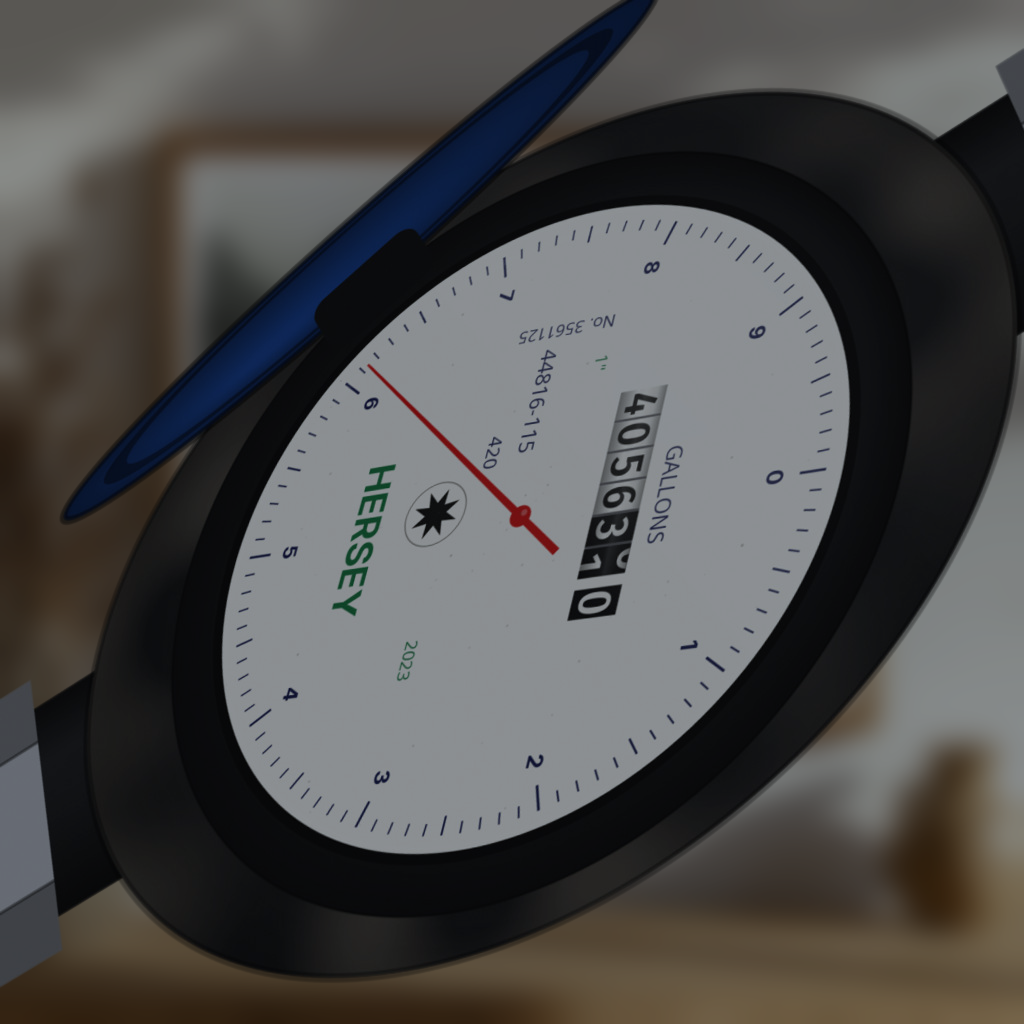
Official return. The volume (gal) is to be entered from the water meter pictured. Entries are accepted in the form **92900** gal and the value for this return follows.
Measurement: **4056306.1** gal
